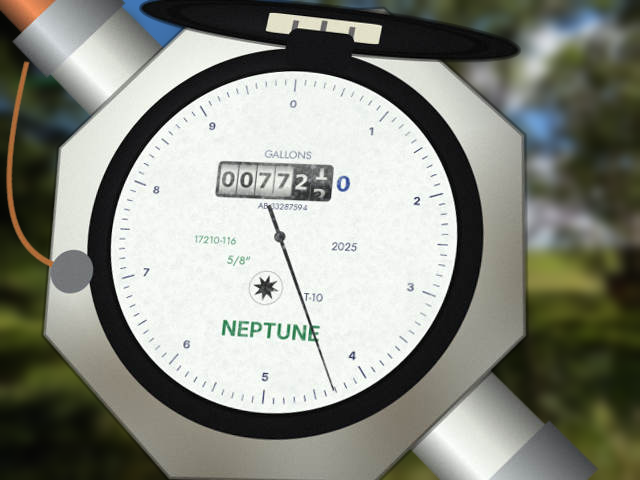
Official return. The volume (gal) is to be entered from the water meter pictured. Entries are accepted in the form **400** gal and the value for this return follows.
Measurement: **77214.3** gal
